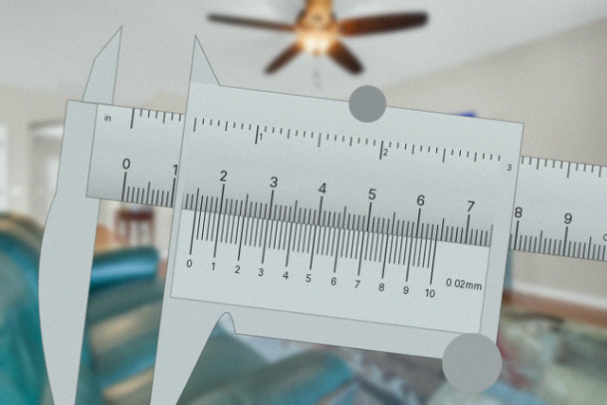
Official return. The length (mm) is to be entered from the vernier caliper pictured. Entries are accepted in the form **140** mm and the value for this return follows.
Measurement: **15.0** mm
